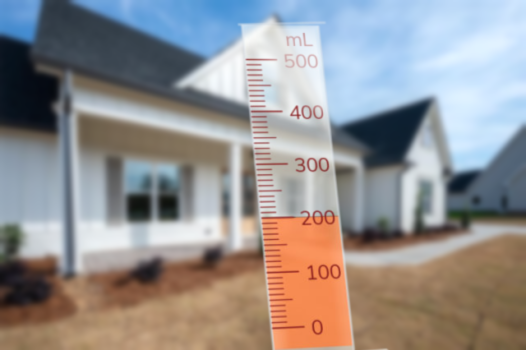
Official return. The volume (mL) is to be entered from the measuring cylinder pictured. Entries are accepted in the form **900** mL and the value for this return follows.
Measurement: **200** mL
